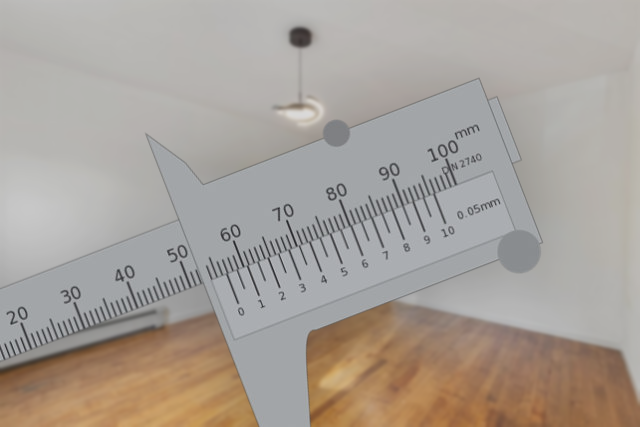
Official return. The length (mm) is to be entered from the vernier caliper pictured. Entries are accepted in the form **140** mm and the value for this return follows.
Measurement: **56.8** mm
